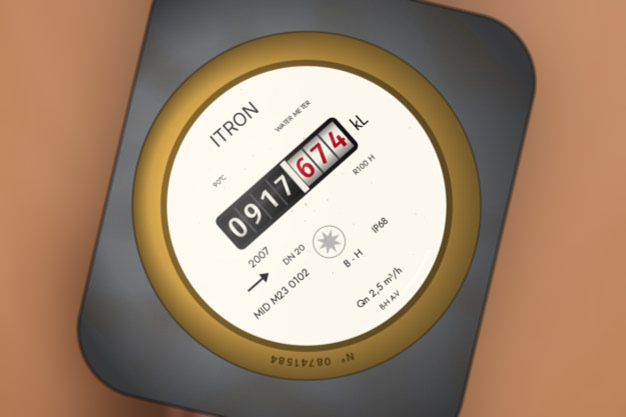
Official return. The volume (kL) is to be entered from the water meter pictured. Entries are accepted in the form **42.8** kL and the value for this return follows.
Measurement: **917.674** kL
